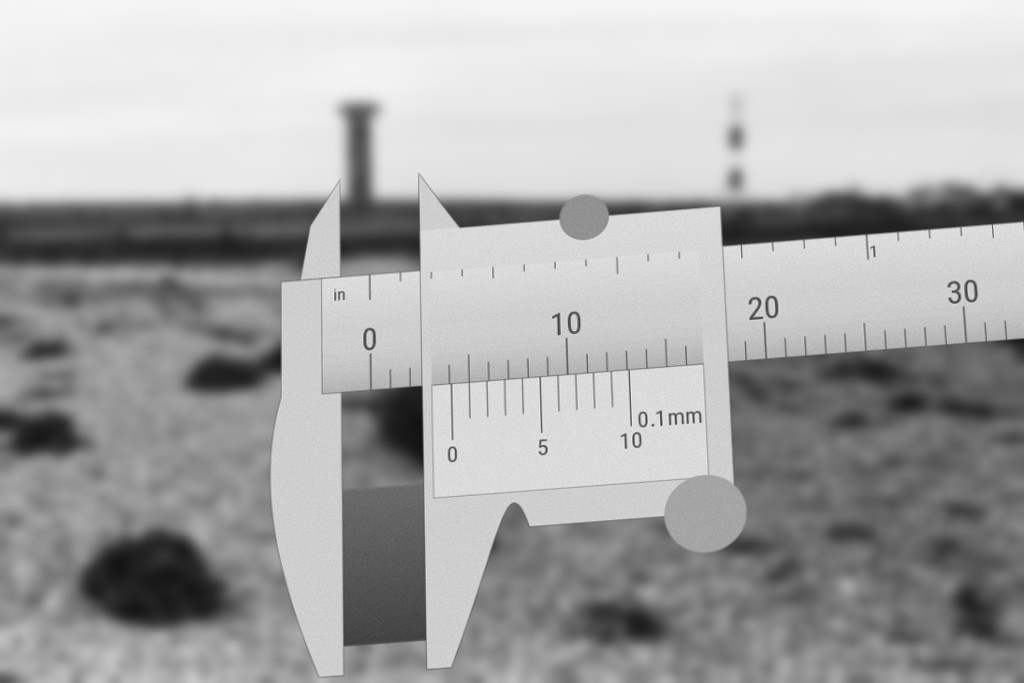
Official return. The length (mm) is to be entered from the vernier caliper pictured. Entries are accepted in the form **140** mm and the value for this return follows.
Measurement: **4.1** mm
